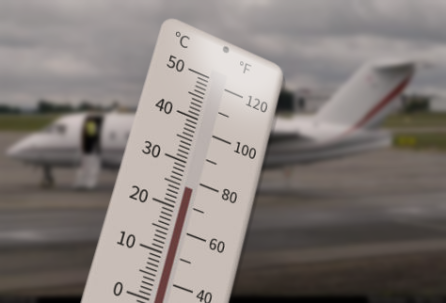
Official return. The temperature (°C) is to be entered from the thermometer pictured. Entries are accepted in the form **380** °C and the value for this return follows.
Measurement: **25** °C
